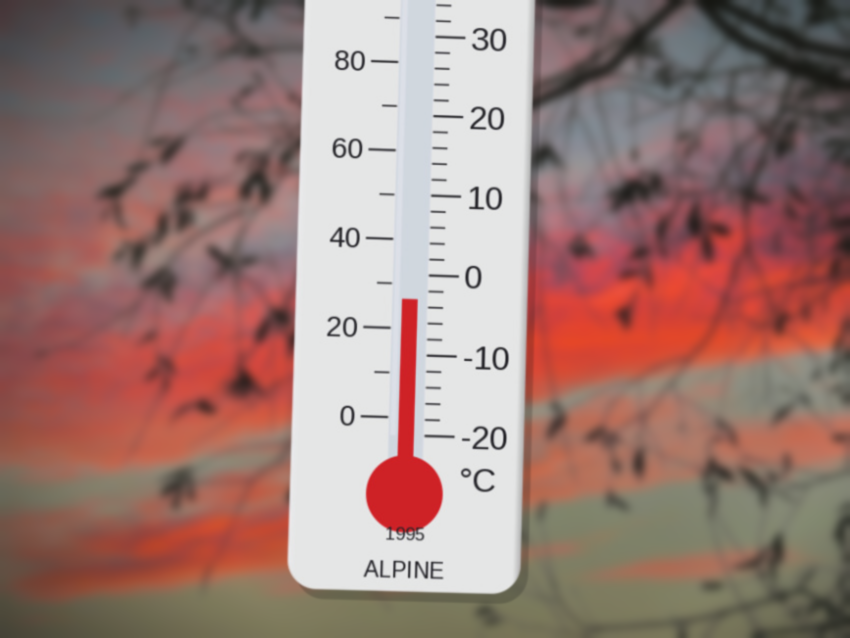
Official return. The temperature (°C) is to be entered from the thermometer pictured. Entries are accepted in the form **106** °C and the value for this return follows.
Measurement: **-3** °C
